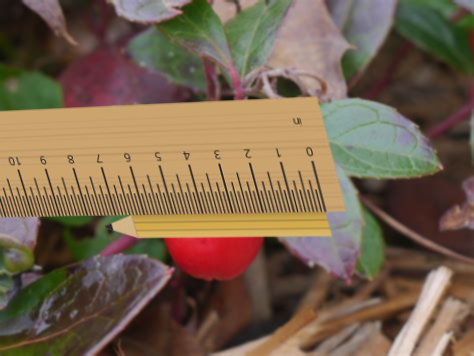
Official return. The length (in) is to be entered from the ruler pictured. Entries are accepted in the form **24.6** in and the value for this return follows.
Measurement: **7.5** in
